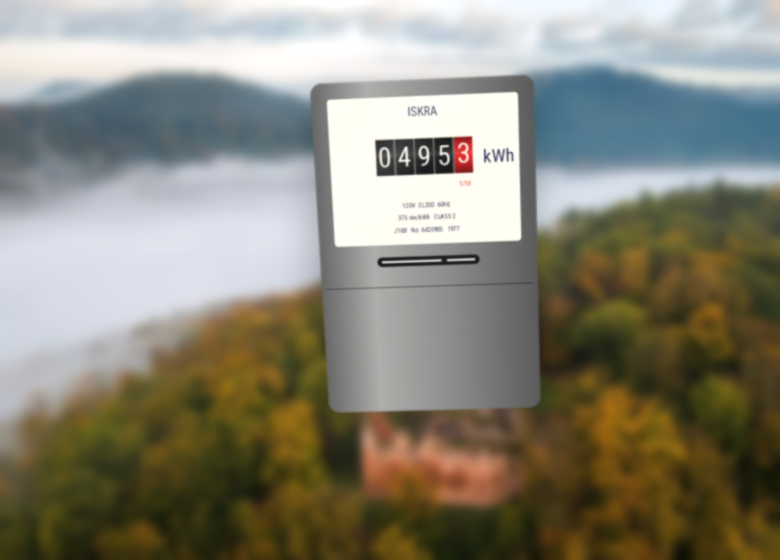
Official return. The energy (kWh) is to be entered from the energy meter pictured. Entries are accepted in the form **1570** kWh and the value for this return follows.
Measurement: **495.3** kWh
